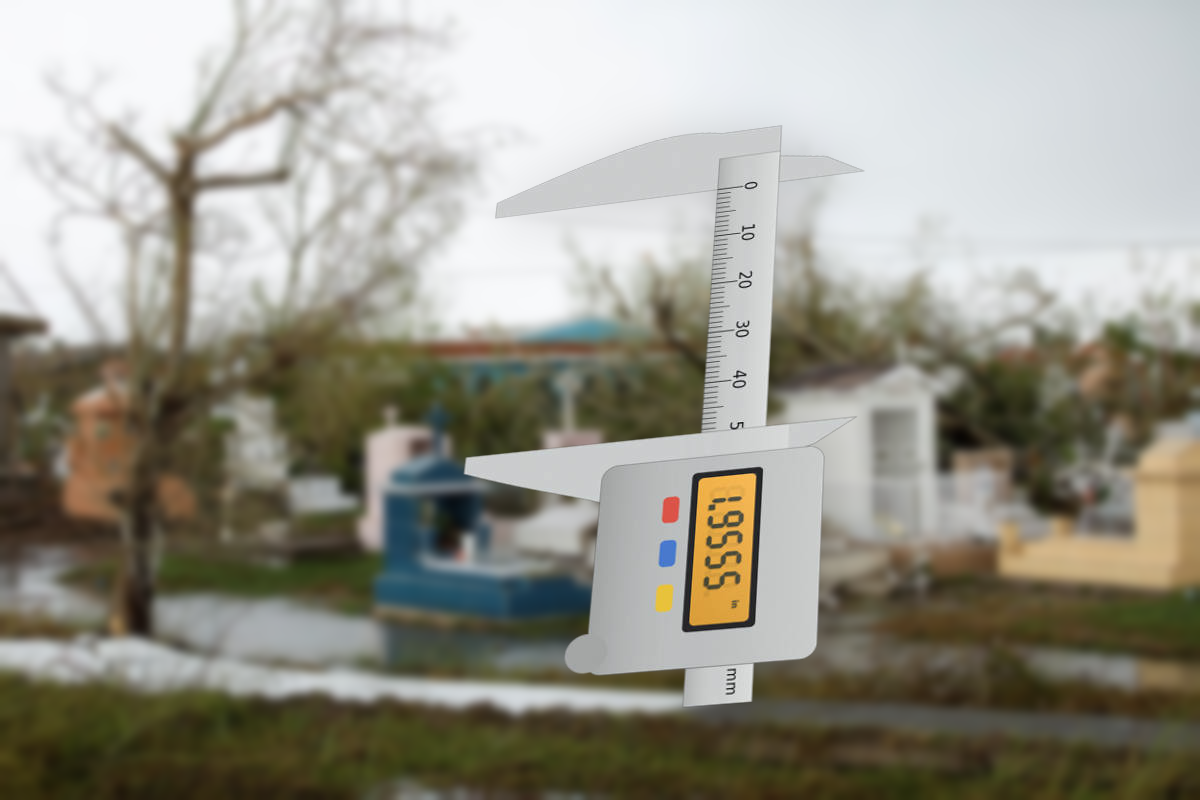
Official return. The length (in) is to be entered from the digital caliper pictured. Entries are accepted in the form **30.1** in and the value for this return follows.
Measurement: **1.9555** in
